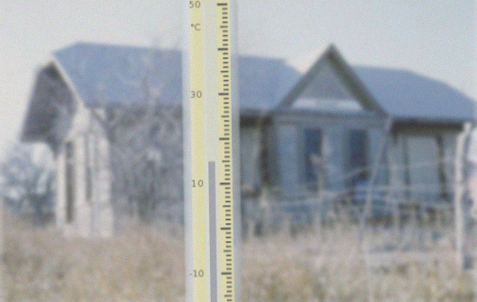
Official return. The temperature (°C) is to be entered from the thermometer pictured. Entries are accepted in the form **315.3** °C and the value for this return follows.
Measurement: **15** °C
